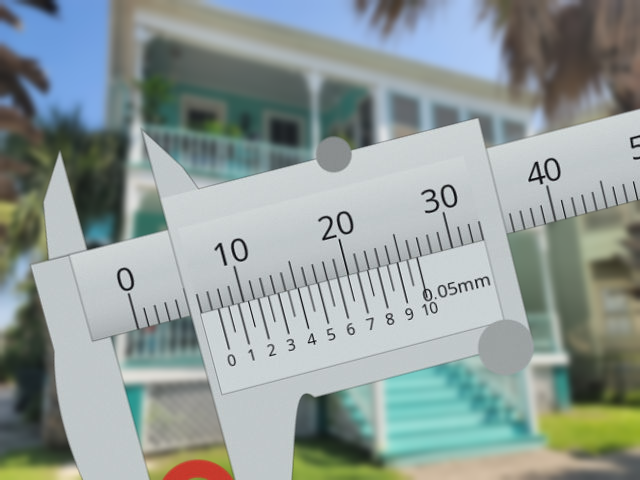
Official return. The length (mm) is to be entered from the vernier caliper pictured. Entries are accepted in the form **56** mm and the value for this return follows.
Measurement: **7.6** mm
